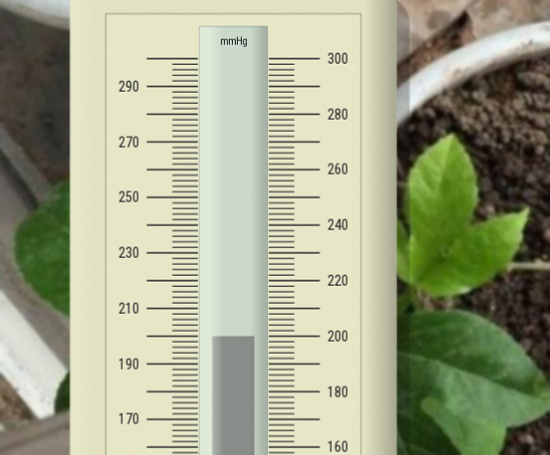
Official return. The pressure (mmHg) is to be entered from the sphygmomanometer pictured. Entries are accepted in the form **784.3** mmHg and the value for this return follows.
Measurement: **200** mmHg
